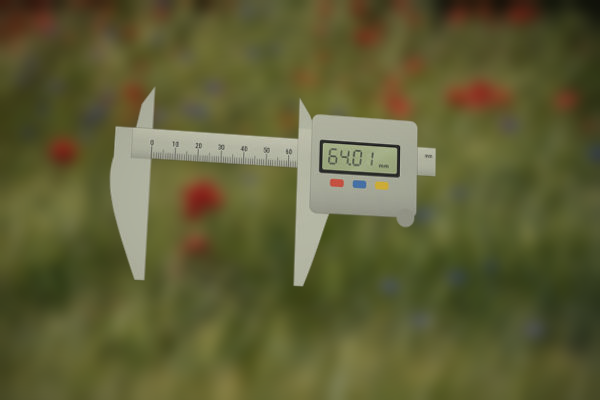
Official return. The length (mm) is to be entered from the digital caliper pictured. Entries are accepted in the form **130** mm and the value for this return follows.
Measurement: **64.01** mm
